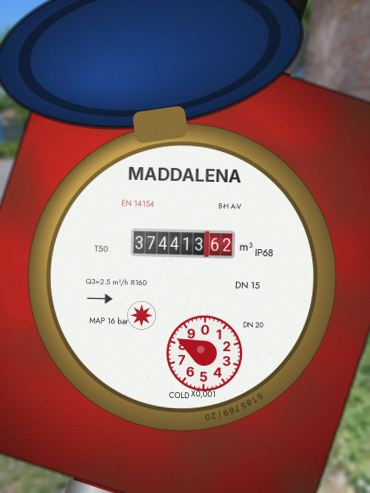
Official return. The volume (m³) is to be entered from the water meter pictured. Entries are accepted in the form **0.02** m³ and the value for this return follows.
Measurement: **374413.628** m³
